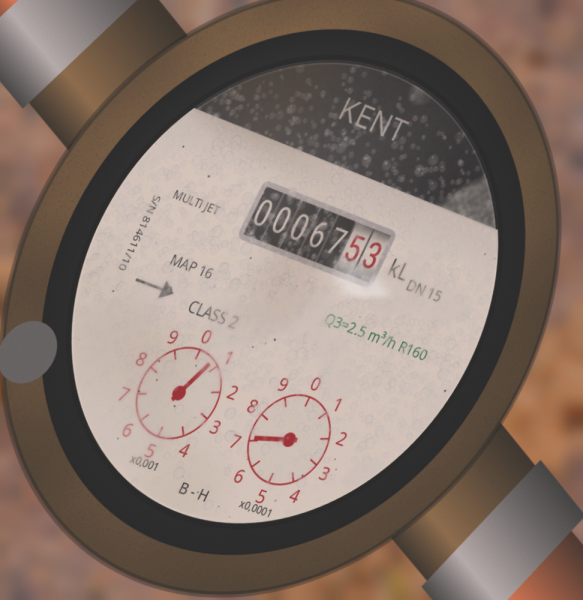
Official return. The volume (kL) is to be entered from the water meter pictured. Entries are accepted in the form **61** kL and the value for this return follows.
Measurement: **67.5307** kL
